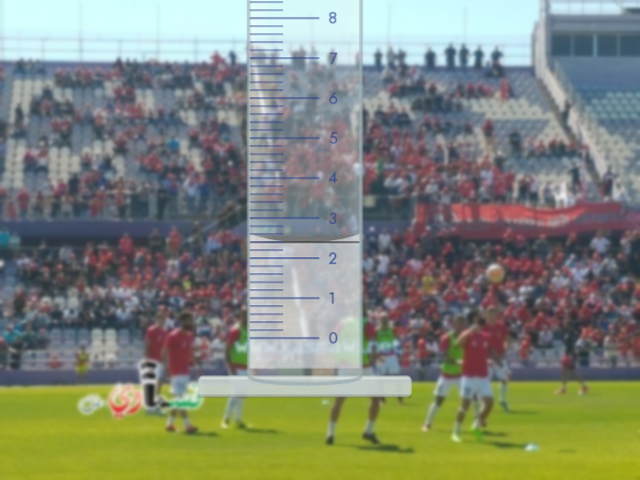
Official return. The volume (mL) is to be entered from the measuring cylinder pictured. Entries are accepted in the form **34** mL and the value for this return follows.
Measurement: **2.4** mL
